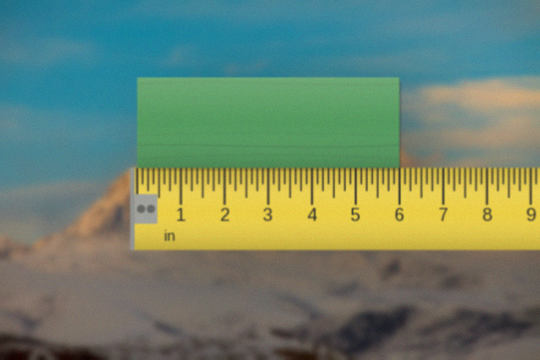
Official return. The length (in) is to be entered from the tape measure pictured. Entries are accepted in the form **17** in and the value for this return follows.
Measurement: **6** in
